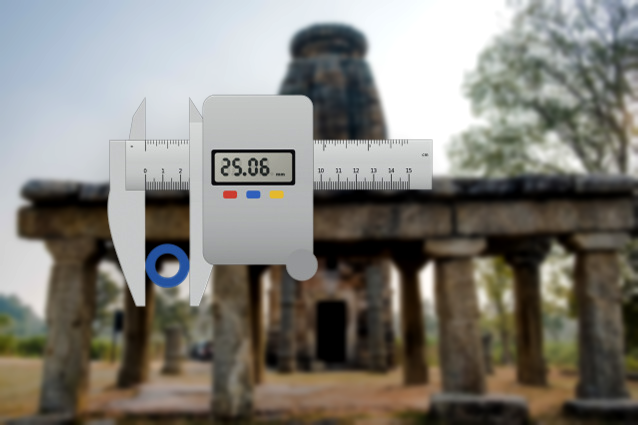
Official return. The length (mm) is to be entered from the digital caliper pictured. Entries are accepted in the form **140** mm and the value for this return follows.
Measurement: **25.06** mm
